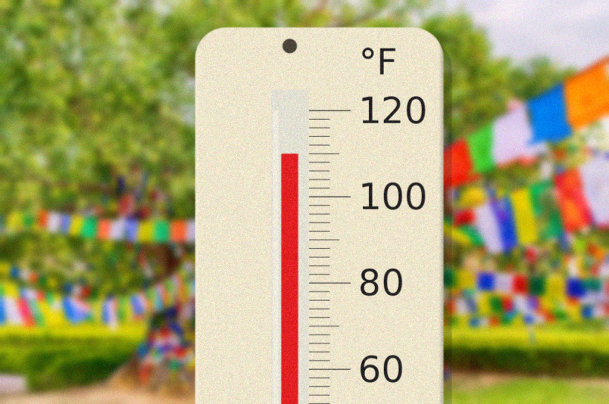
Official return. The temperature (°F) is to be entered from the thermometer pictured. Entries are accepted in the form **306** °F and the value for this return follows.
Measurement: **110** °F
